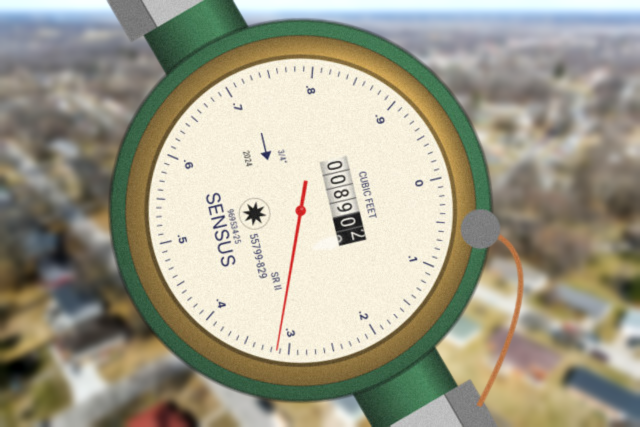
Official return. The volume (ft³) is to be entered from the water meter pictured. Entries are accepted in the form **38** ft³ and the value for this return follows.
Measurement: **8902.31** ft³
